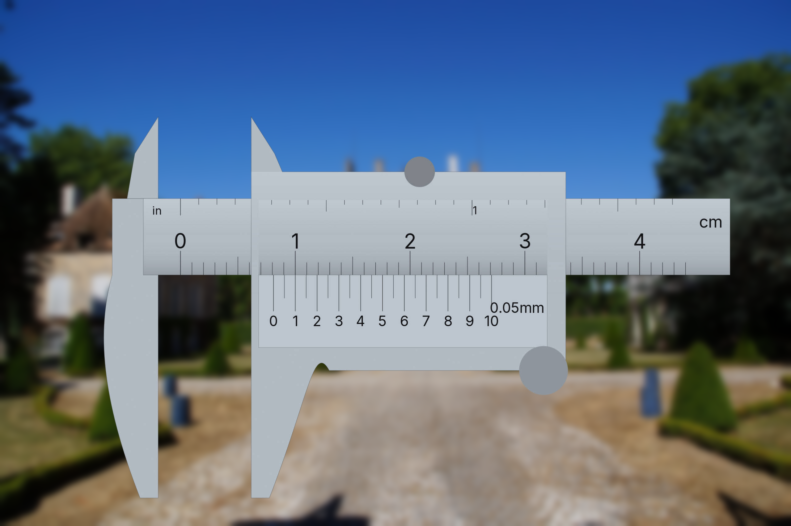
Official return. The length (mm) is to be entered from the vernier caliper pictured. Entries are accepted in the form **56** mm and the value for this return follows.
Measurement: **8.1** mm
